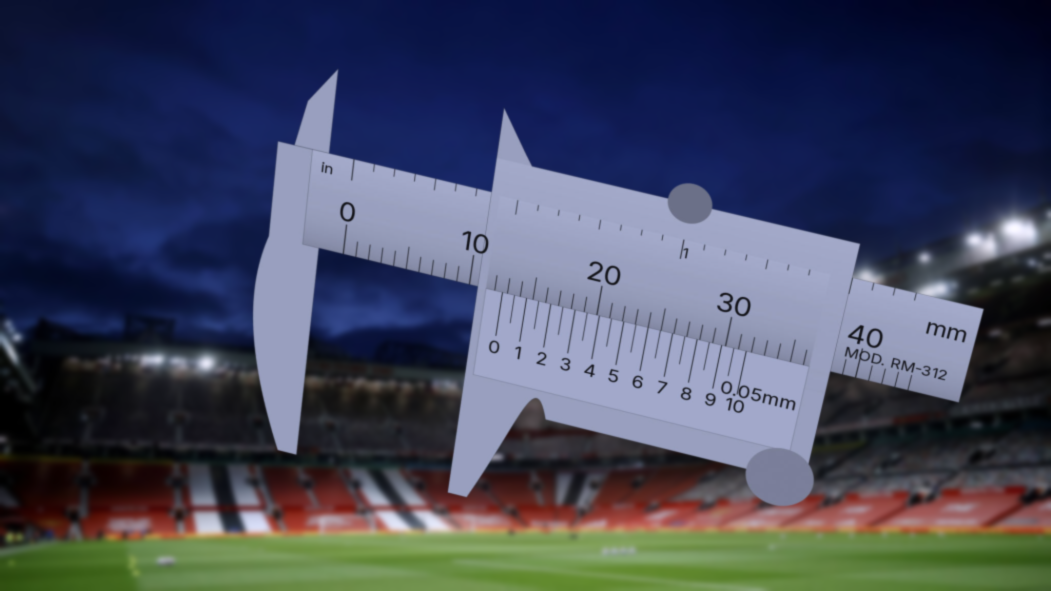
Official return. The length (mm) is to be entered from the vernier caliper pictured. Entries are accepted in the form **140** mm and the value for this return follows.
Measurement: **12.6** mm
